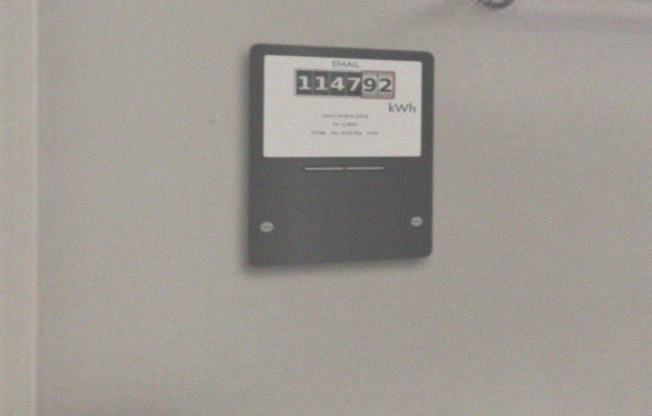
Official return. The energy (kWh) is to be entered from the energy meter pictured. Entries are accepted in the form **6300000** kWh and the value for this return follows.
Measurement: **1147.92** kWh
